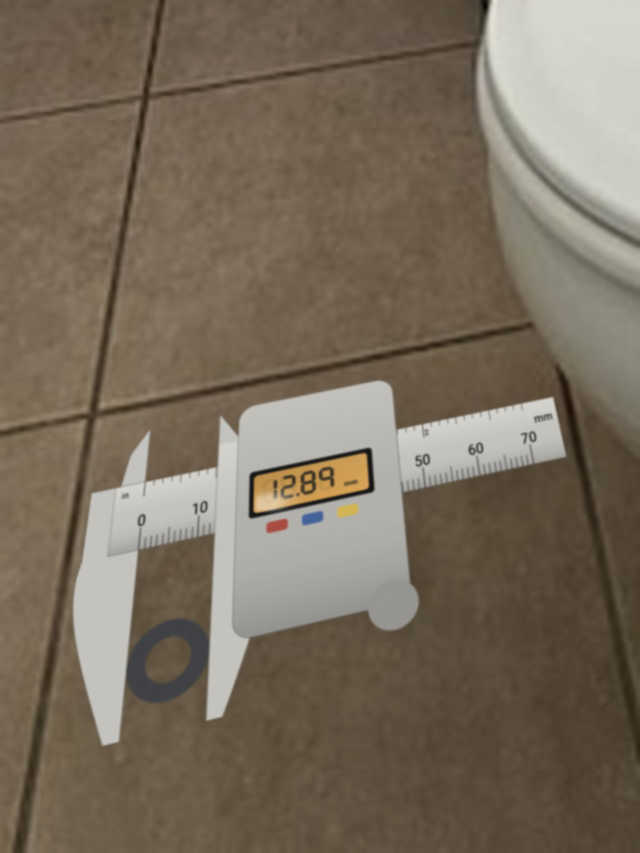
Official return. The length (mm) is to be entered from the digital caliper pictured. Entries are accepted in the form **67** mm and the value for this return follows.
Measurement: **12.89** mm
